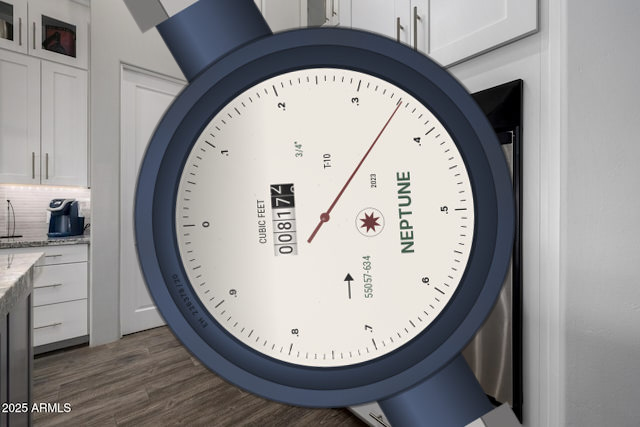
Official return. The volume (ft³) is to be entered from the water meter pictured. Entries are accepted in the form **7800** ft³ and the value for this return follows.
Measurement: **8172.35** ft³
